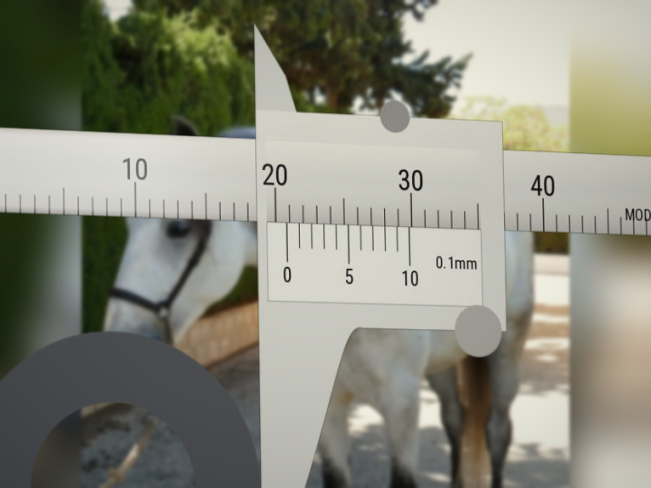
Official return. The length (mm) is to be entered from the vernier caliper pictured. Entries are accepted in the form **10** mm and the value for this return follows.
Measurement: **20.8** mm
